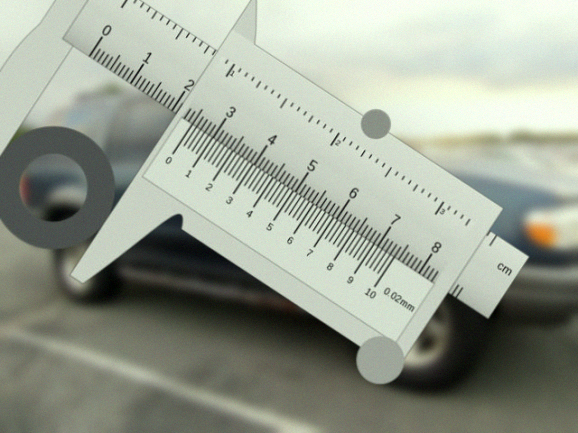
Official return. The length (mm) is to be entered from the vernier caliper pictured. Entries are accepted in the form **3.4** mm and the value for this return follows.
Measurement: **25.0** mm
